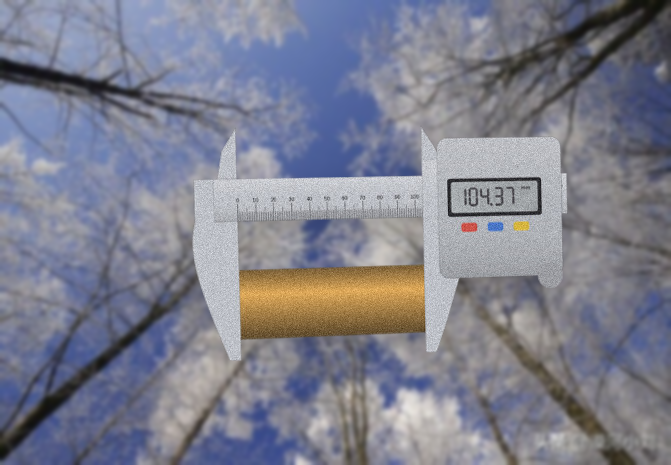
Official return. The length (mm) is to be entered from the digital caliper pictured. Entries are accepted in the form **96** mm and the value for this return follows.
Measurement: **104.37** mm
